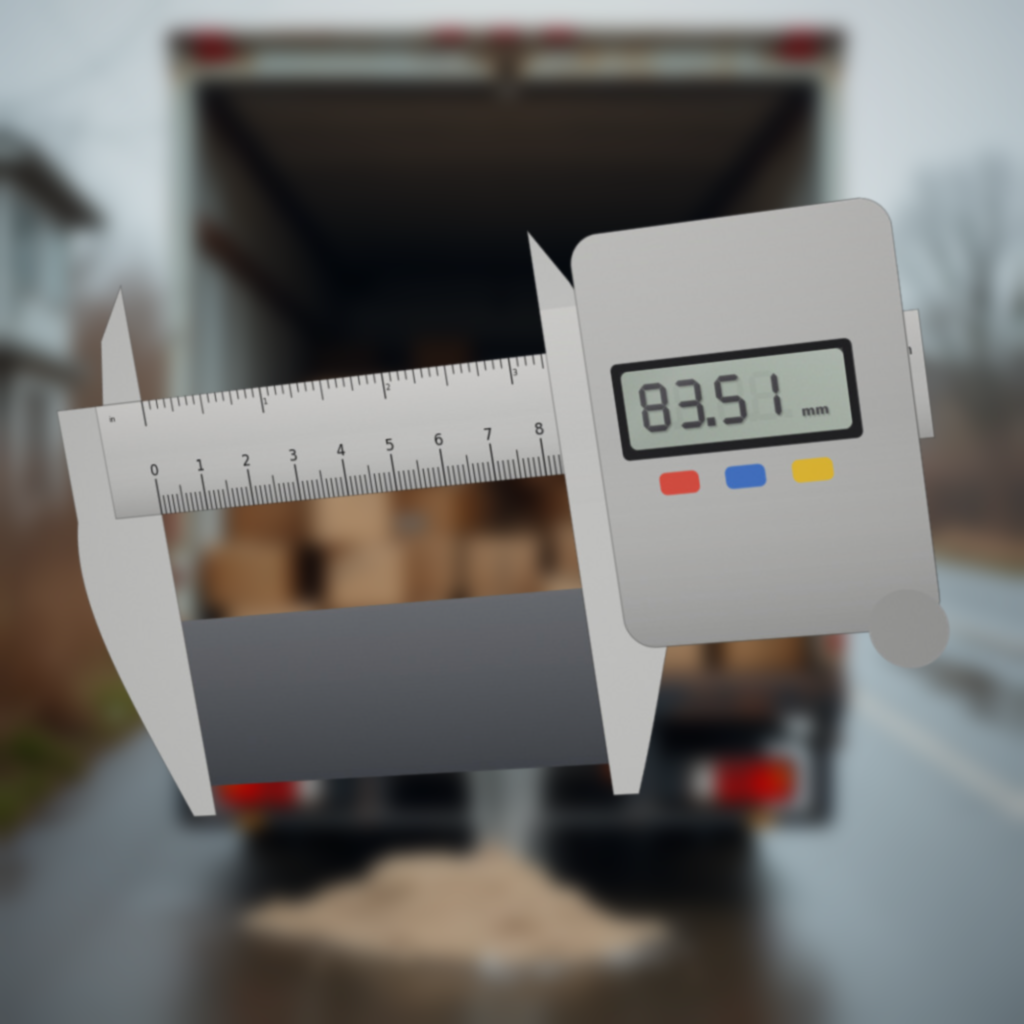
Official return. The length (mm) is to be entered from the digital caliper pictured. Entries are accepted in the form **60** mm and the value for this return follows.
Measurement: **83.51** mm
